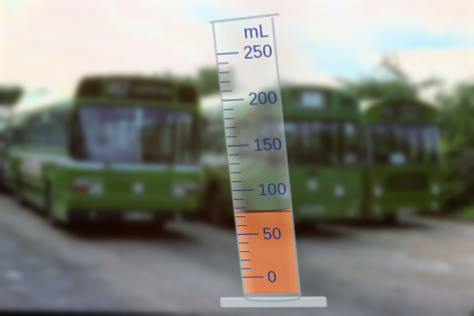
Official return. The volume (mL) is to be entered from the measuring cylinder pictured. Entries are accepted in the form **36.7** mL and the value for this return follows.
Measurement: **75** mL
